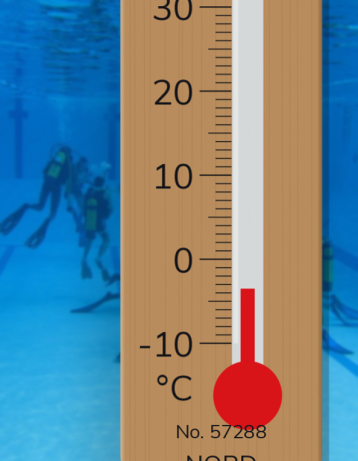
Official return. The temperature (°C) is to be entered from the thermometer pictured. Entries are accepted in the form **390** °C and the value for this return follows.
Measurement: **-3.5** °C
